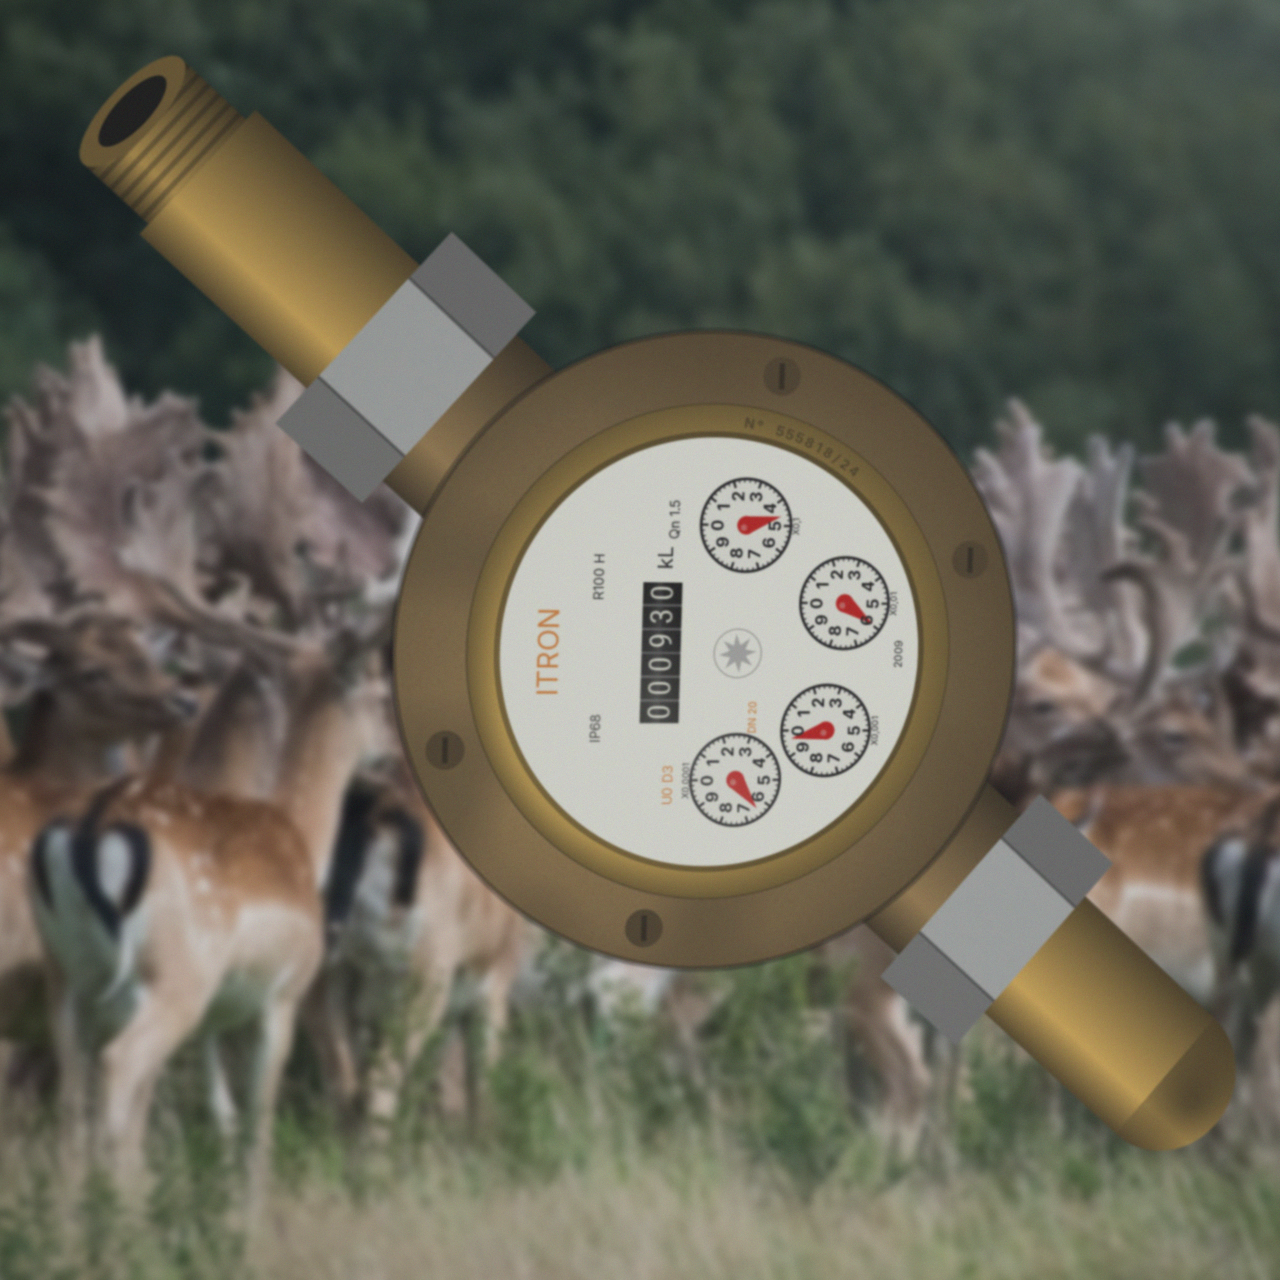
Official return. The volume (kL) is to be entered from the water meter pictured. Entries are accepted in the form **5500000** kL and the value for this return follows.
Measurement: **930.4596** kL
